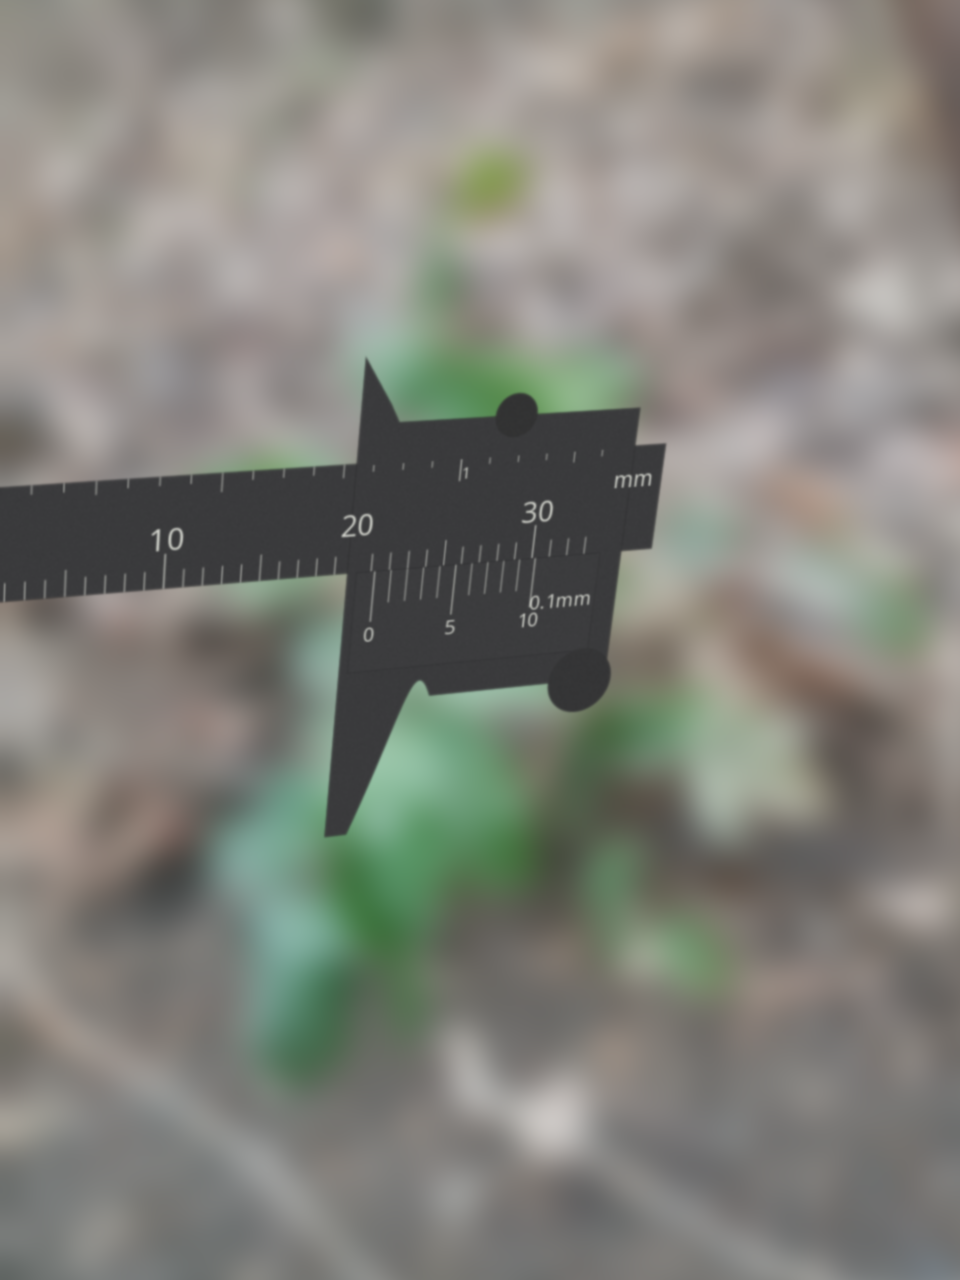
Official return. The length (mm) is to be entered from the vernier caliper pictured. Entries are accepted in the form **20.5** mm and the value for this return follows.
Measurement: **21.2** mm
